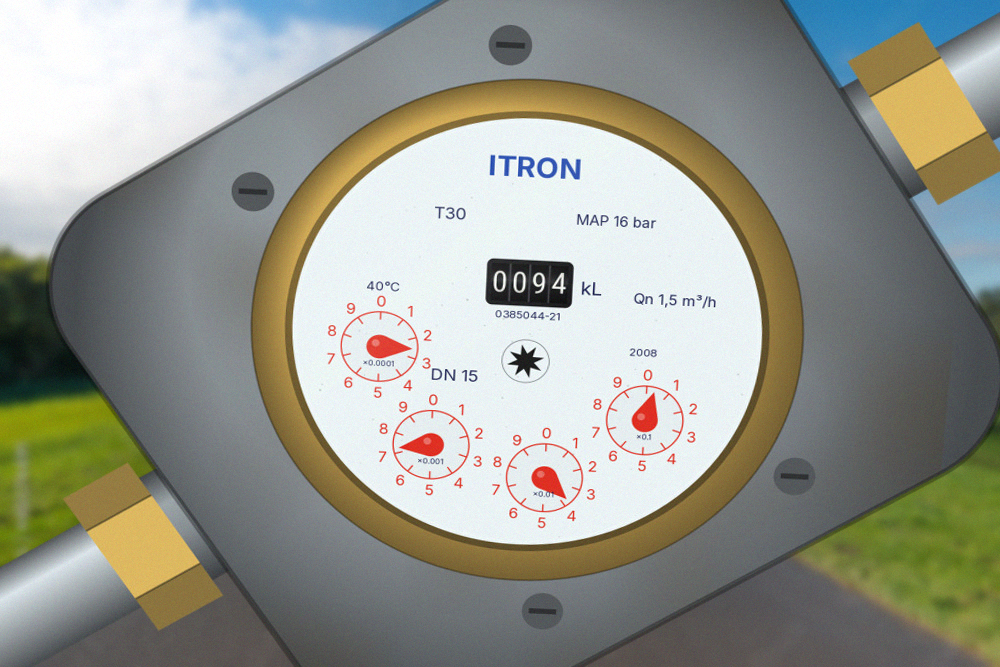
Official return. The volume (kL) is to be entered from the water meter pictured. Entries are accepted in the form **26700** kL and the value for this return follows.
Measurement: **94.0372** kL
